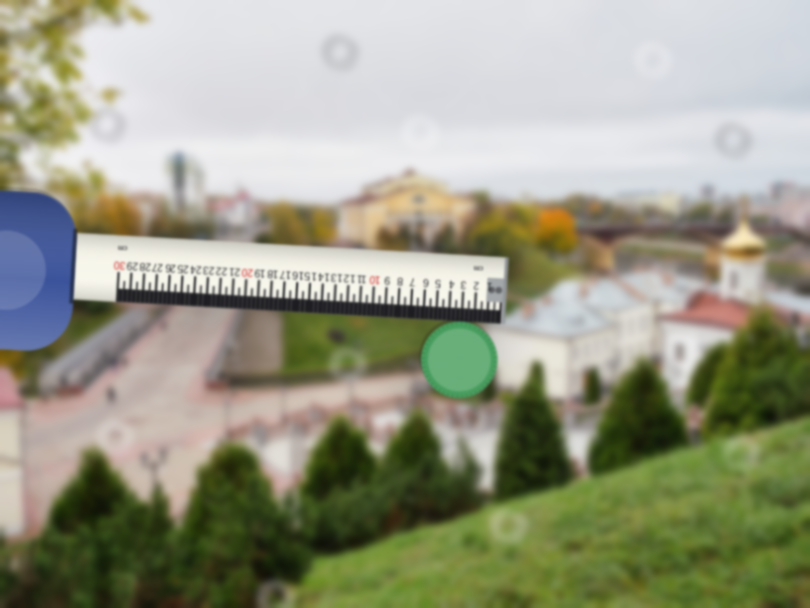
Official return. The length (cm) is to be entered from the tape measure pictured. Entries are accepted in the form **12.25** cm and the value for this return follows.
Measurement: **6** cm
